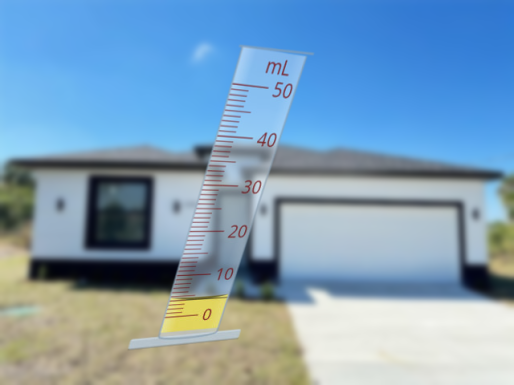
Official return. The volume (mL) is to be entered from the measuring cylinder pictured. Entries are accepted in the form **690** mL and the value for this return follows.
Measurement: **4** mL
